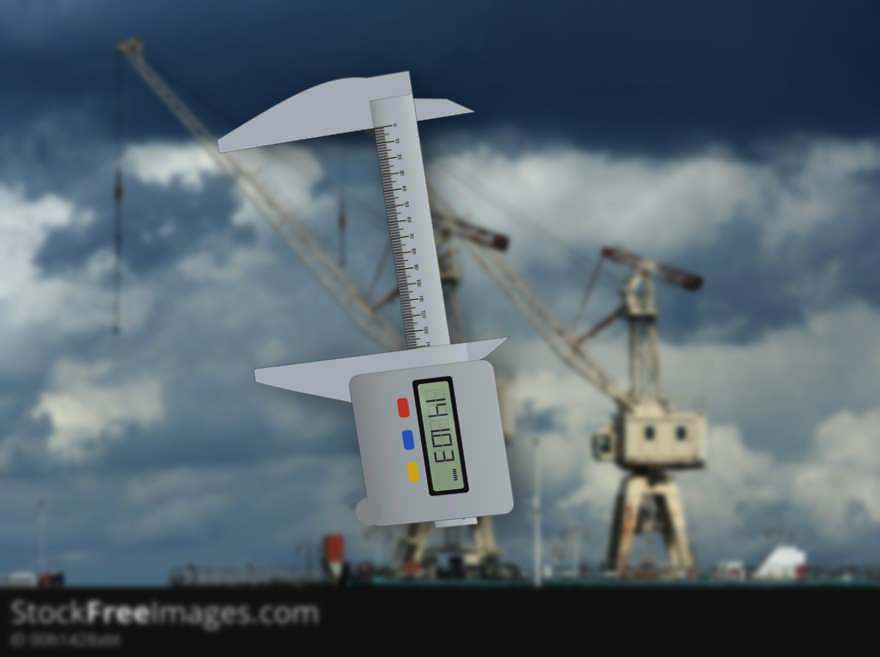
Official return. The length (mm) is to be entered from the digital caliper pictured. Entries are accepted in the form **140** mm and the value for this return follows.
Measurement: **141.03** mm
